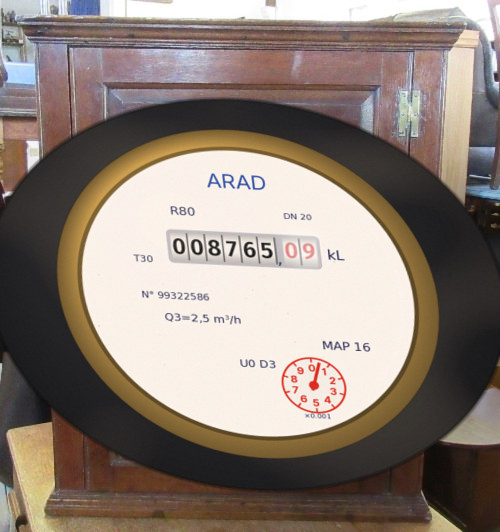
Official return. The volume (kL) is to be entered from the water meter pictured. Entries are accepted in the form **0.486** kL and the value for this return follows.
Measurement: **8765.090** kL
